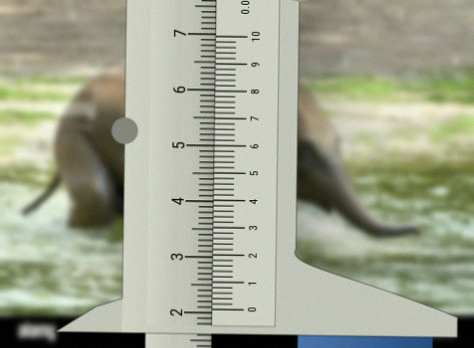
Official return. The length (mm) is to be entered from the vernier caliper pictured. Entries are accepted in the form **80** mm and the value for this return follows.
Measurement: **20.6** mm
